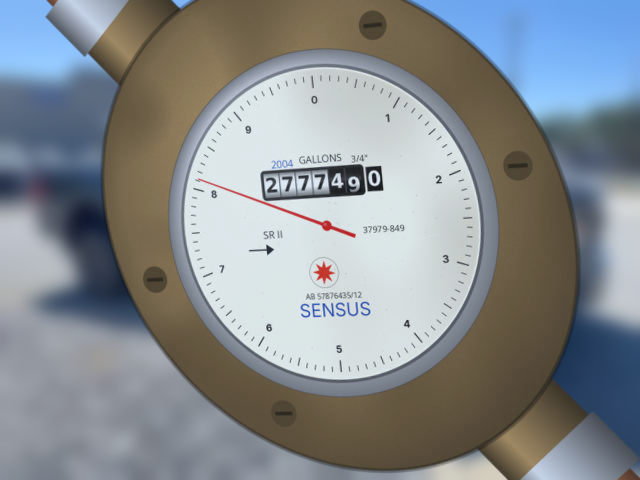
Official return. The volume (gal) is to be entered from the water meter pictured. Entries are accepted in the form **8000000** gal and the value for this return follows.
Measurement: **2777488.1** gal
